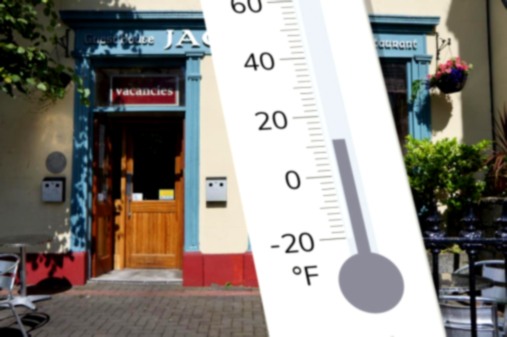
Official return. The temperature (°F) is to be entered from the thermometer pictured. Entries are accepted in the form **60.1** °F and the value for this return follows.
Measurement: **12** °F
